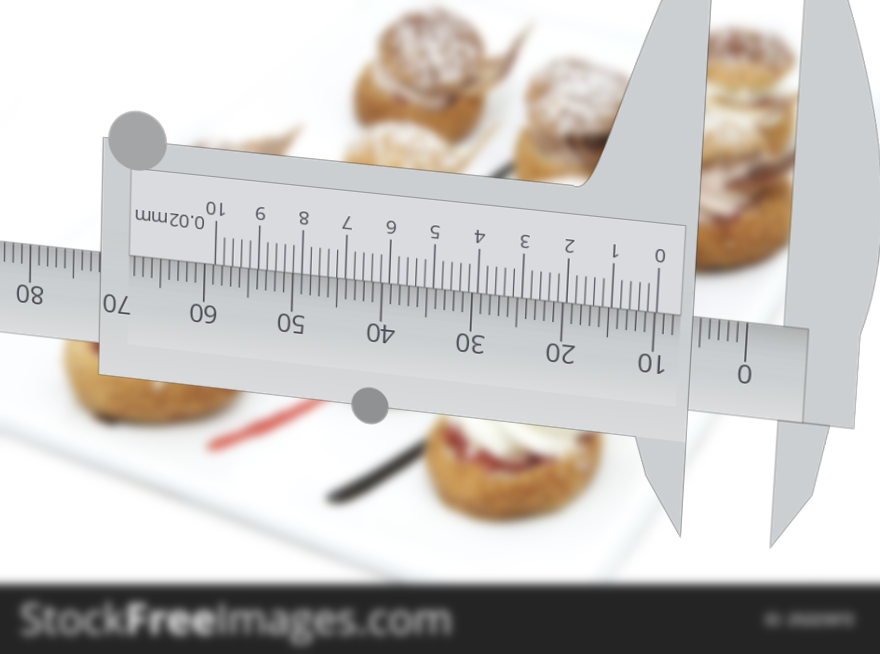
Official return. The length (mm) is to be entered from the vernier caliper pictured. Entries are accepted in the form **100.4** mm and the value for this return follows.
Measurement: **9.8** mm
